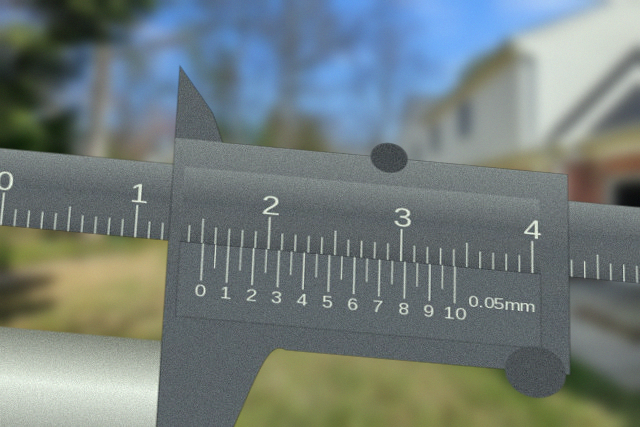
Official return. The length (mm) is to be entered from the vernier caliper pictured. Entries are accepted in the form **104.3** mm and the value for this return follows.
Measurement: **15.1** mm
